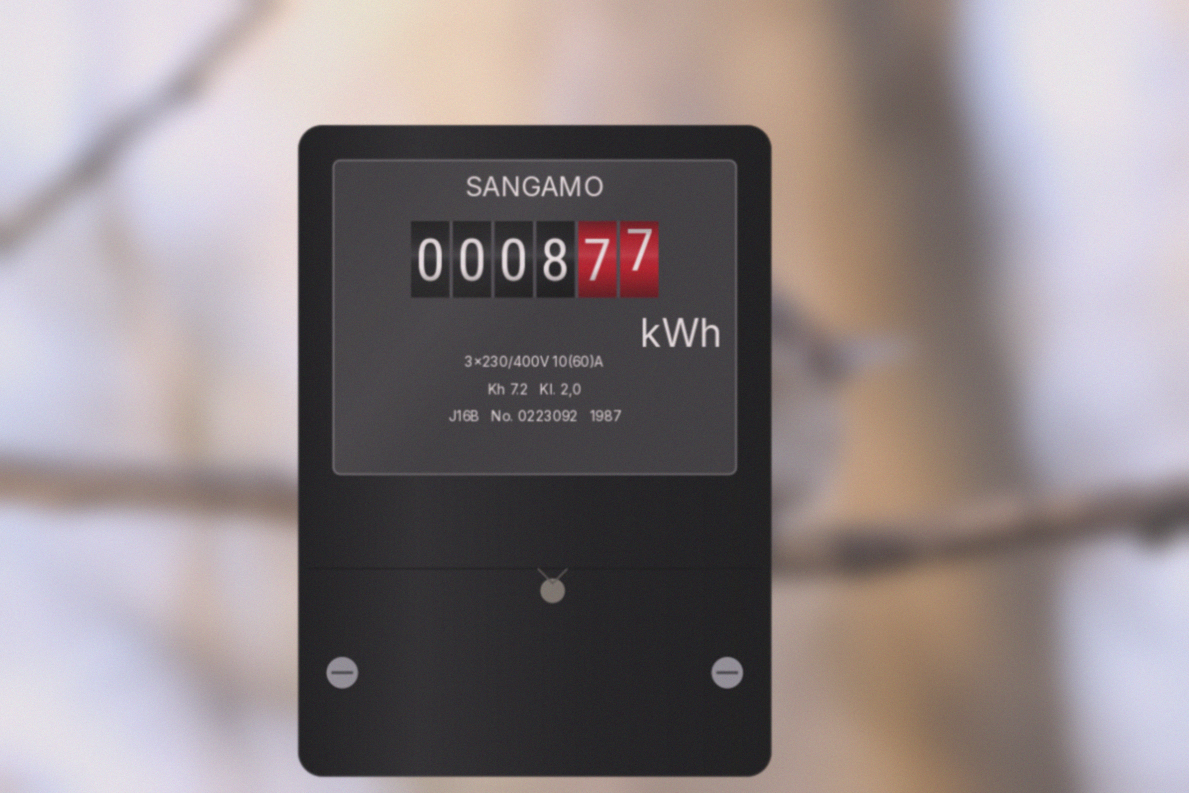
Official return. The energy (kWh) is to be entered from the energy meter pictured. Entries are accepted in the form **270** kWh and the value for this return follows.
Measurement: **8.77** kWh
